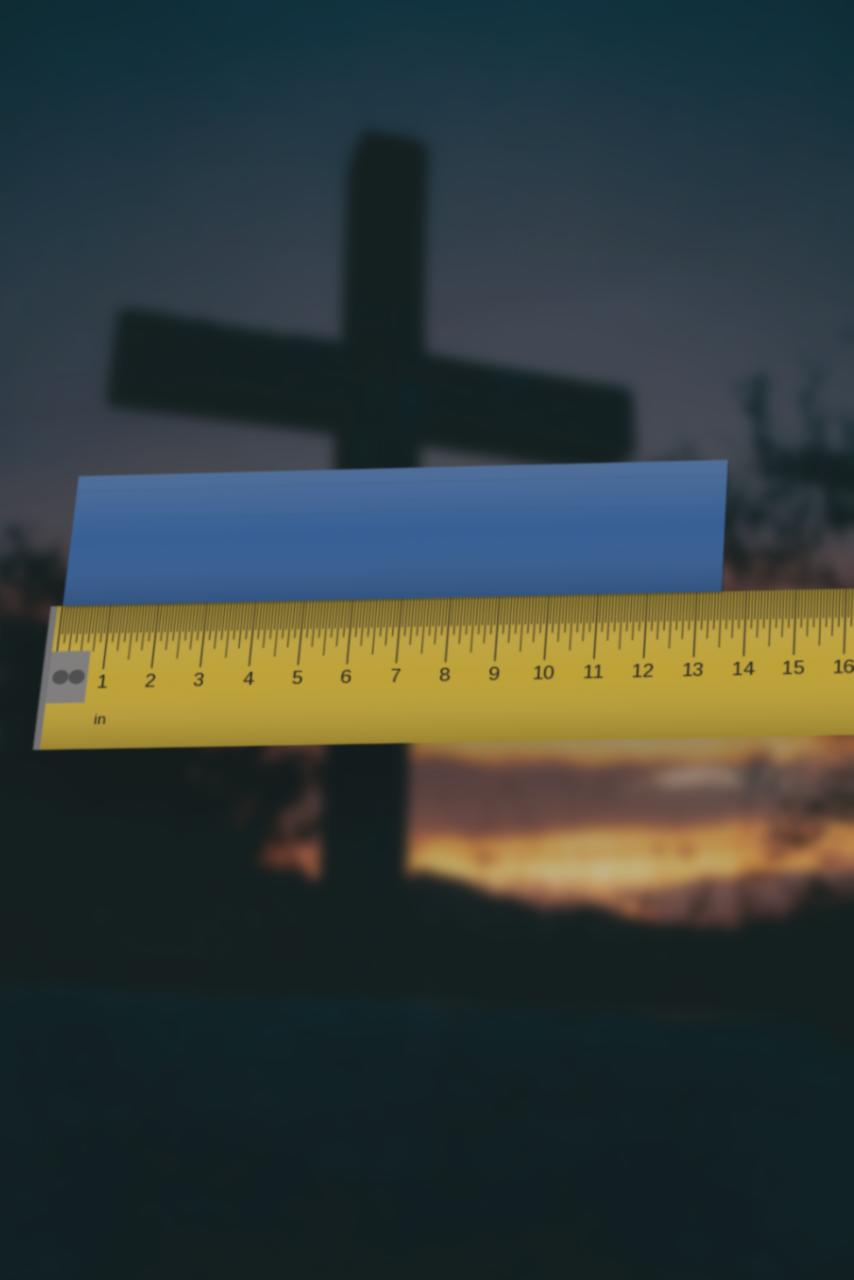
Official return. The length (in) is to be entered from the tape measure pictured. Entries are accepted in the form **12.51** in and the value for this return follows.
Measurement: **13.5** in
